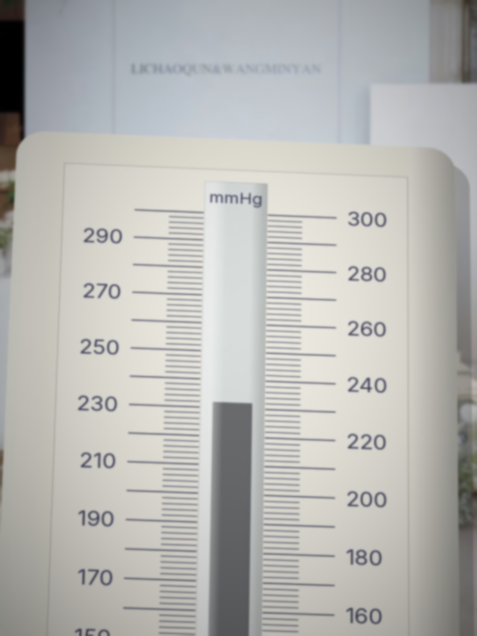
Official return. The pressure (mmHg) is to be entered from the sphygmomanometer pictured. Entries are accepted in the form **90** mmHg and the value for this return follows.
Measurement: **232** mmHg
